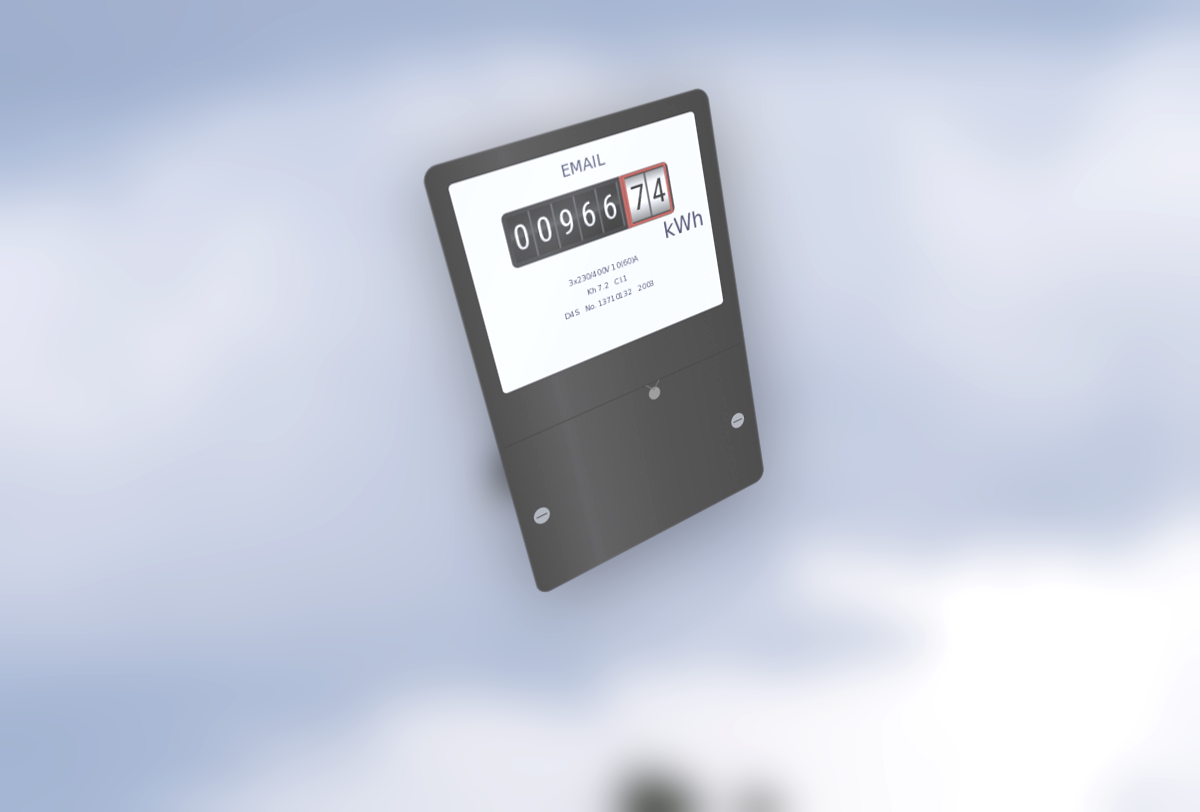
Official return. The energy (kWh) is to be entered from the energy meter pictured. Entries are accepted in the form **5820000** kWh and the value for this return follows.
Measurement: **966.74** kWh
